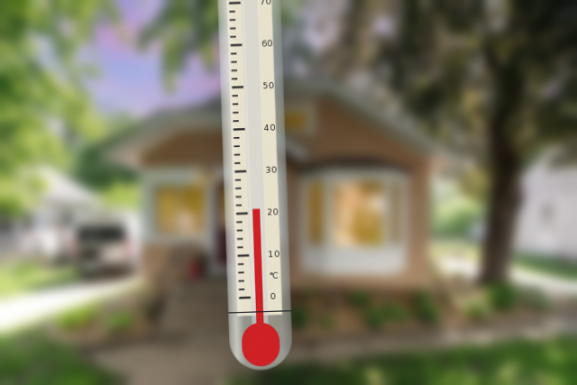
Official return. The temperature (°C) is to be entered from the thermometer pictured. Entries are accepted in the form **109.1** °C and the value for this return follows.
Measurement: **21** °C
